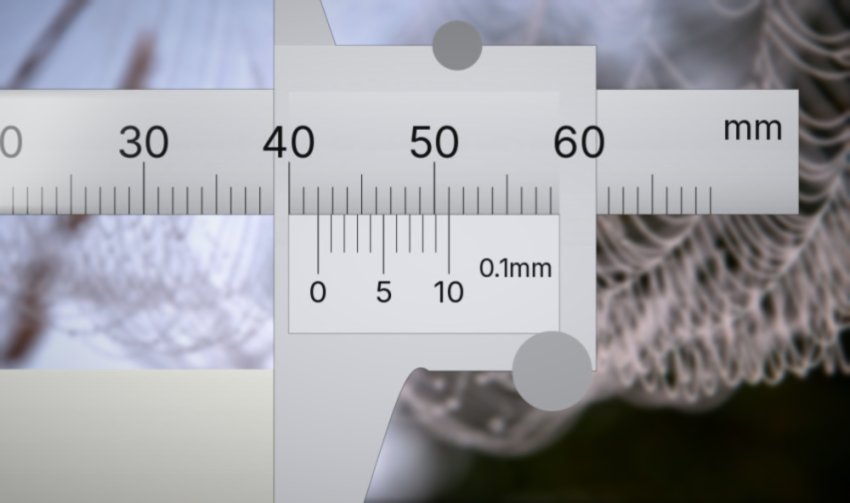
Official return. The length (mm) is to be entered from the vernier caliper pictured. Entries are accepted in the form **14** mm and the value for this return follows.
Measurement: **42.0** mm
